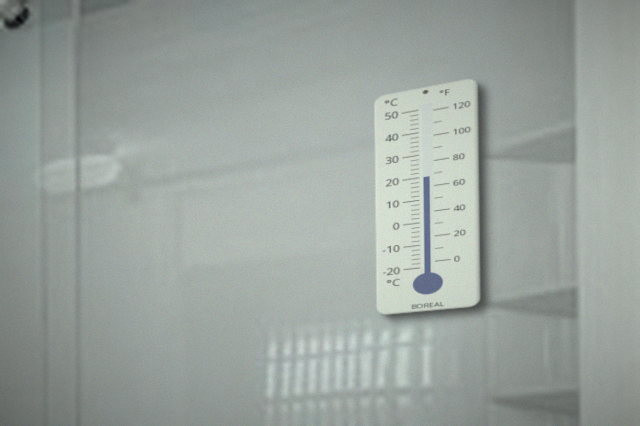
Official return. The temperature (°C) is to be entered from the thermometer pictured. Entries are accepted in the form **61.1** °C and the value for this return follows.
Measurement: **20** °C
